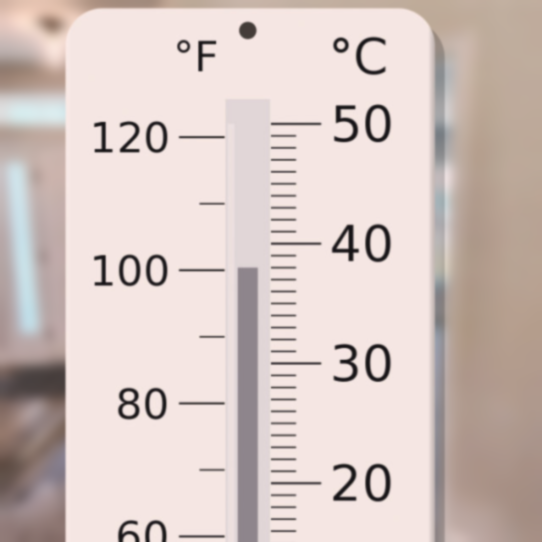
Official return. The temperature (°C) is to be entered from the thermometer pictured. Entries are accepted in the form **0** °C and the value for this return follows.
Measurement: **38** °C
